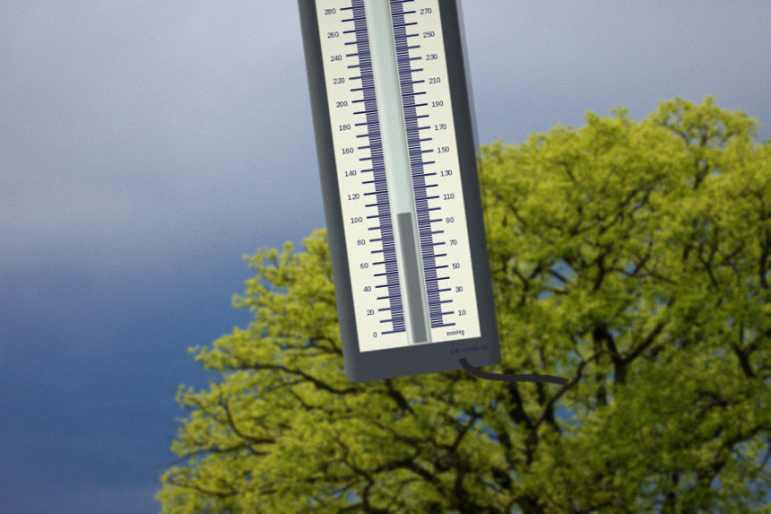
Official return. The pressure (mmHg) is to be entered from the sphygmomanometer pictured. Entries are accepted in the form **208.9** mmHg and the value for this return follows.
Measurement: **100** mmHg
